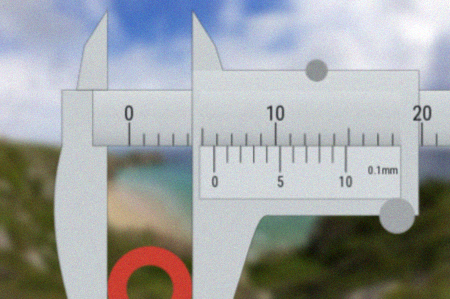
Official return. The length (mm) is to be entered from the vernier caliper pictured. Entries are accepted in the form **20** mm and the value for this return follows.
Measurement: **5.8** mm
